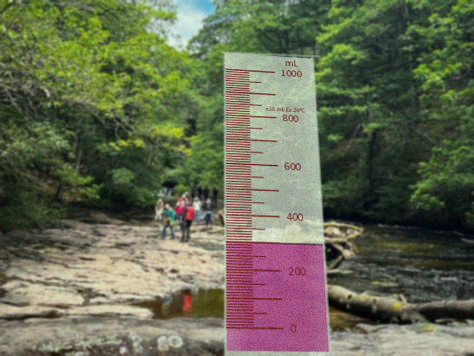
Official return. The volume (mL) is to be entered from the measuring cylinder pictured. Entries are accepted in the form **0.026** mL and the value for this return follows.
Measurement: **300** mL
